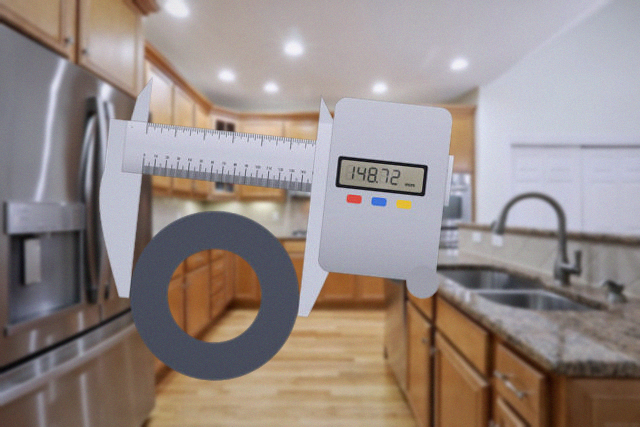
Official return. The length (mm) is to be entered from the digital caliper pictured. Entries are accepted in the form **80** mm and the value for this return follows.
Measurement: **148.72** mm
